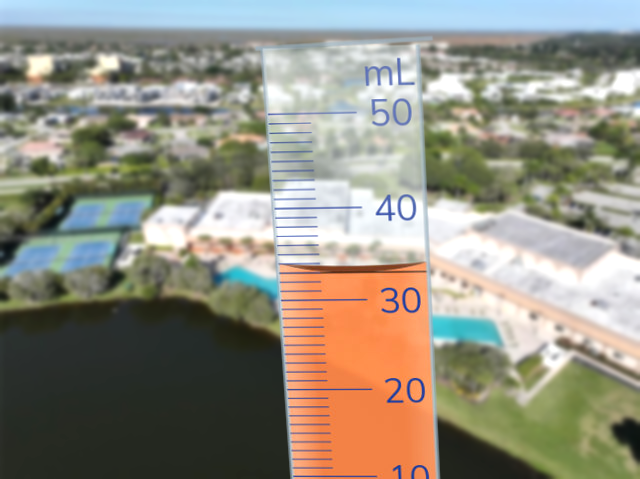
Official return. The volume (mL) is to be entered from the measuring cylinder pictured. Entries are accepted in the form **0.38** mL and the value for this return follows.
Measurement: **33** mL
